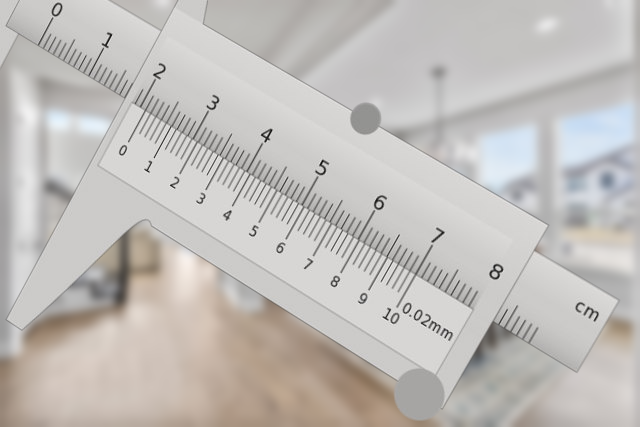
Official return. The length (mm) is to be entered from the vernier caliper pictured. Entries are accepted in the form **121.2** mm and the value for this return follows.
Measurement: **21.0** mm
